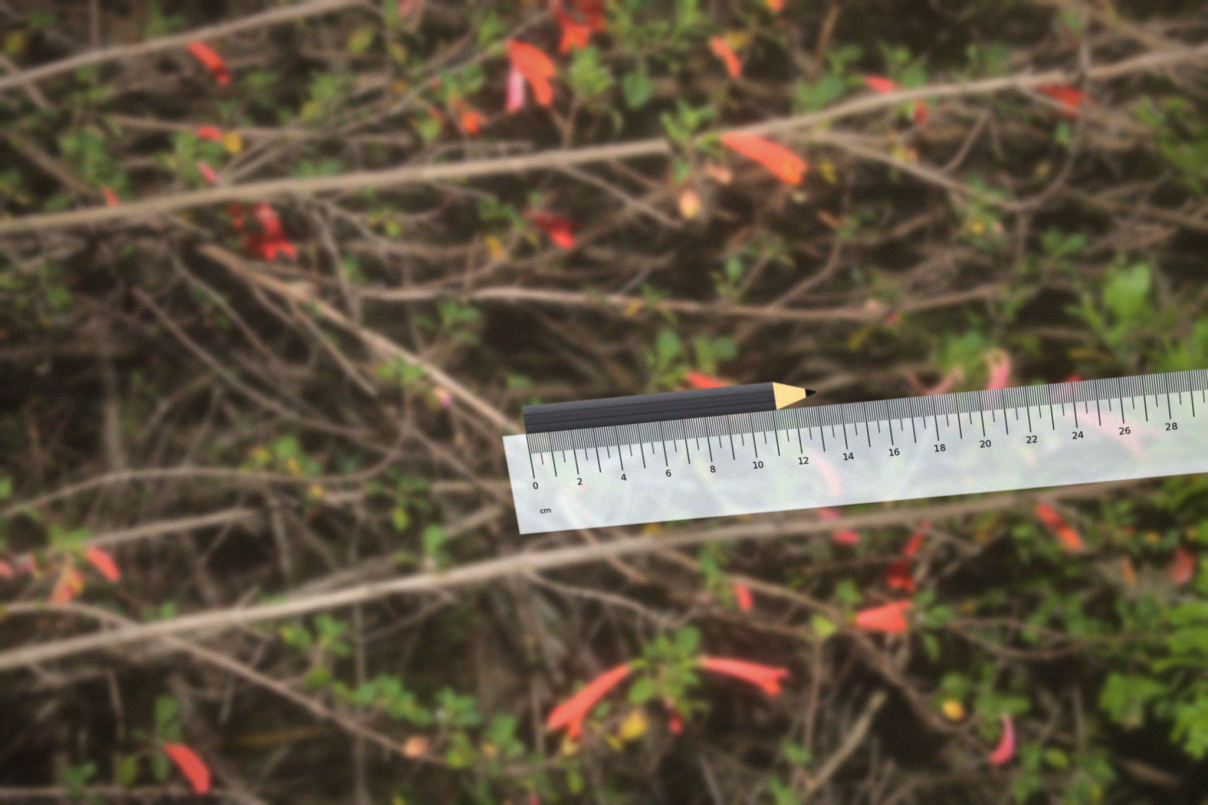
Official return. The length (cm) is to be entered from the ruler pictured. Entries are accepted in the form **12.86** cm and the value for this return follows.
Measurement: **13** cm
